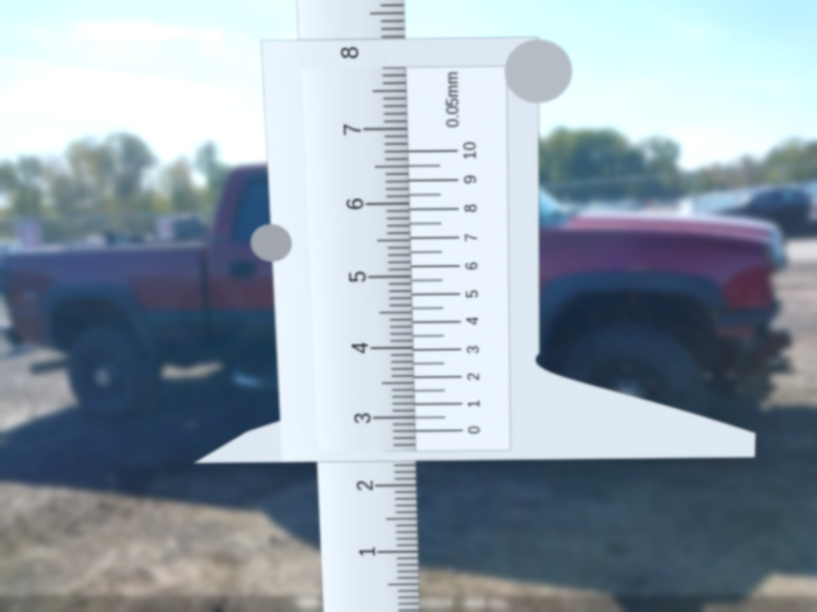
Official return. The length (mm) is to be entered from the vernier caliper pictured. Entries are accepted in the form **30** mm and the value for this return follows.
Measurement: **28.0** mm
